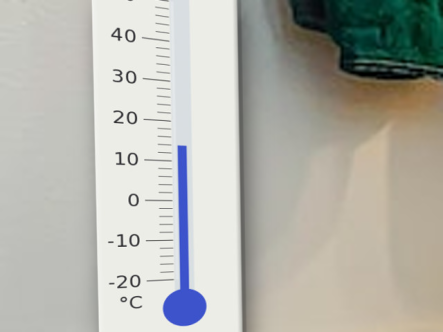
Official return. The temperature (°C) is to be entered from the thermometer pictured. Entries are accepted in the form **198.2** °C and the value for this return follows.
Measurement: **14** °C
